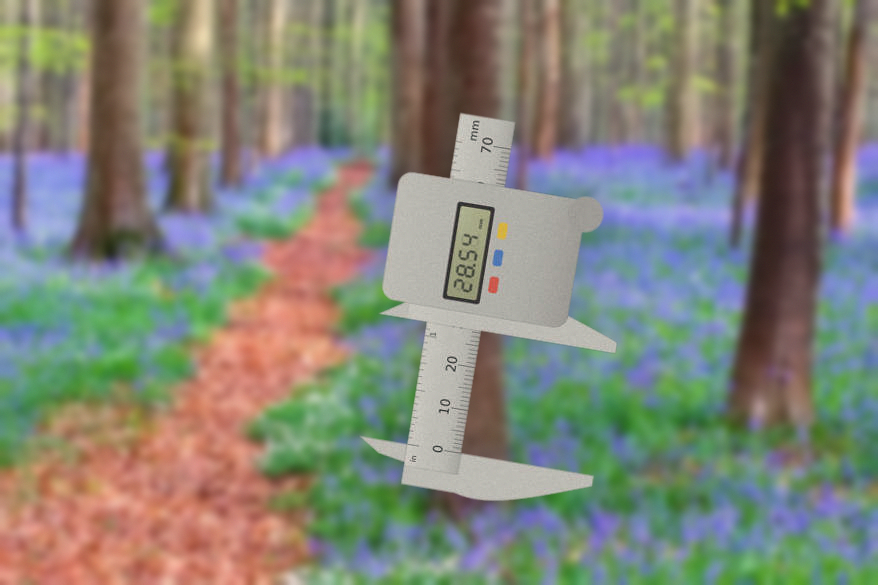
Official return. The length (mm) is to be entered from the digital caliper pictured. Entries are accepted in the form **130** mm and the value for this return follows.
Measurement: **28.54** mm
